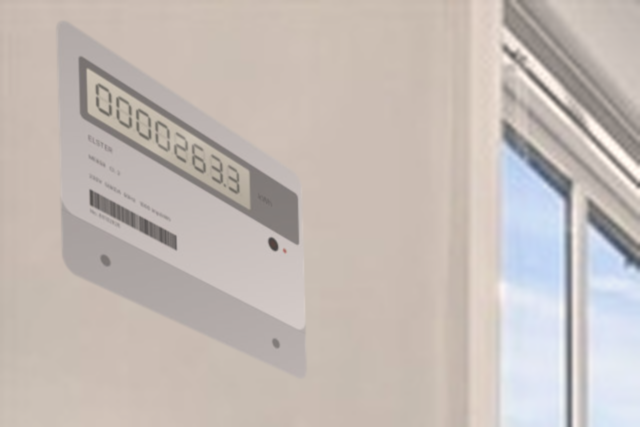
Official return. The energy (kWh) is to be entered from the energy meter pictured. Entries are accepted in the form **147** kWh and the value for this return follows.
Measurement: **263.3** kWh
